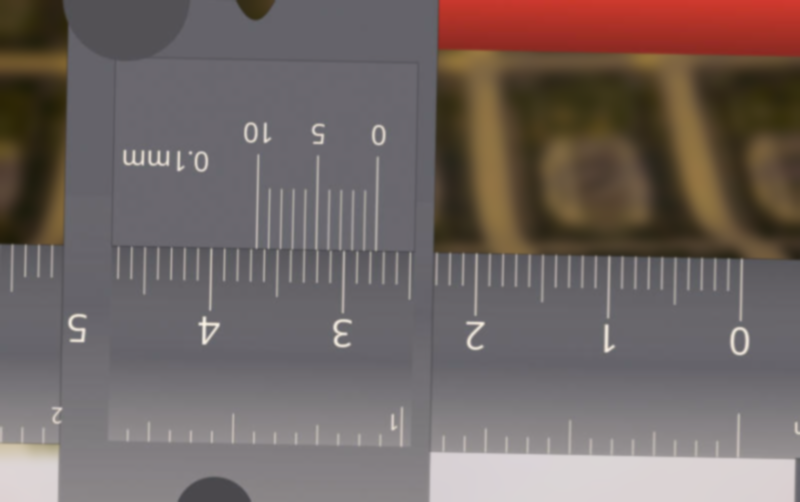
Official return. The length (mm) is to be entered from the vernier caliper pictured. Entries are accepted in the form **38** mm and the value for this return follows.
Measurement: **27.6** mm
